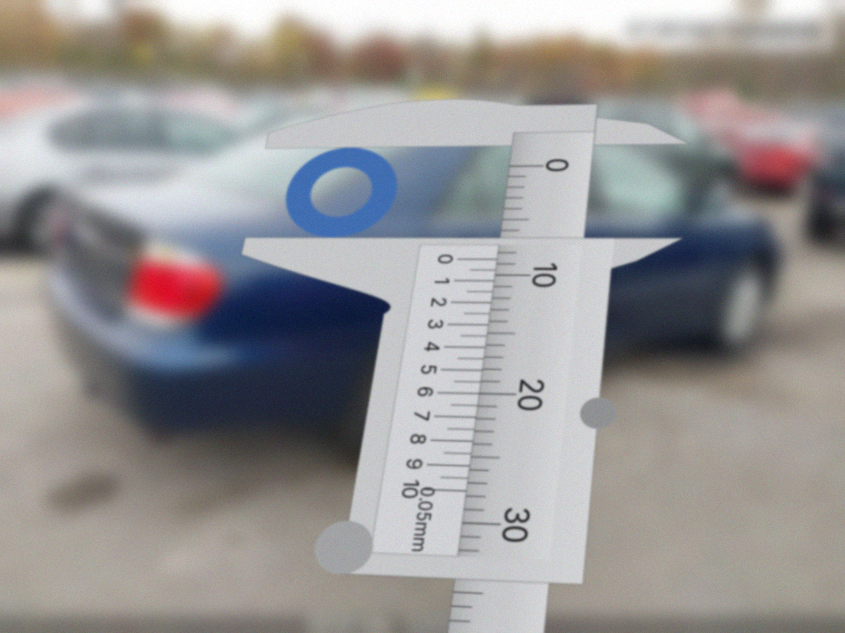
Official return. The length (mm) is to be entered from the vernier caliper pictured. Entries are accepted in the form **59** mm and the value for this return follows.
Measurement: **8.6** mm
